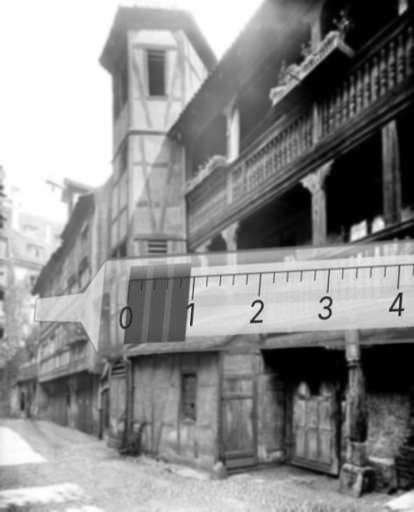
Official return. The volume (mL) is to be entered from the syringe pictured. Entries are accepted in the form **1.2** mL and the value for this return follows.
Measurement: **0** mL
